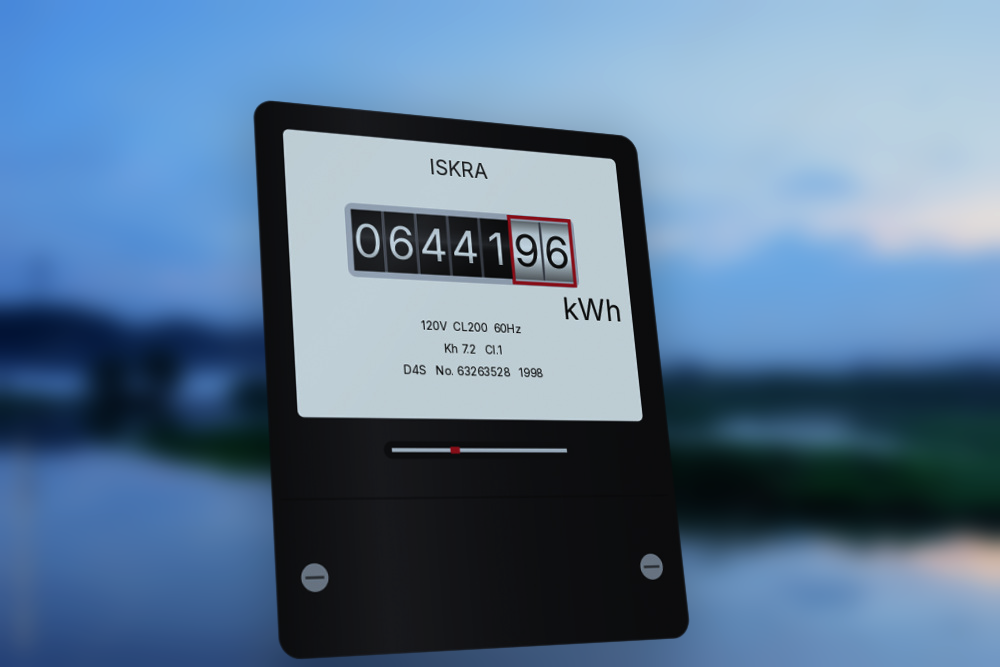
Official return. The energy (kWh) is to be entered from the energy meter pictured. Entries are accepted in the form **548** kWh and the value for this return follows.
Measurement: **6441.96** kWh
